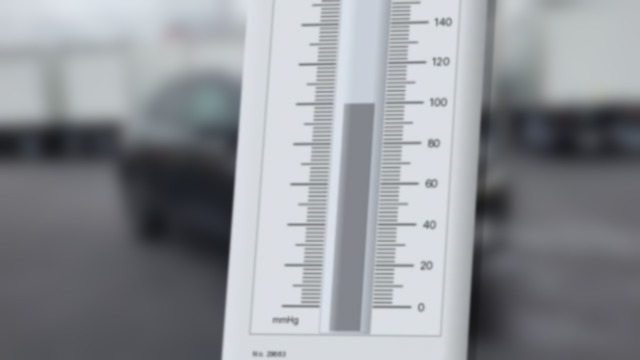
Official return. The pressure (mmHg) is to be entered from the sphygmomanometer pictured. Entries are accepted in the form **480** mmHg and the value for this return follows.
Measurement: **100** mmHg
